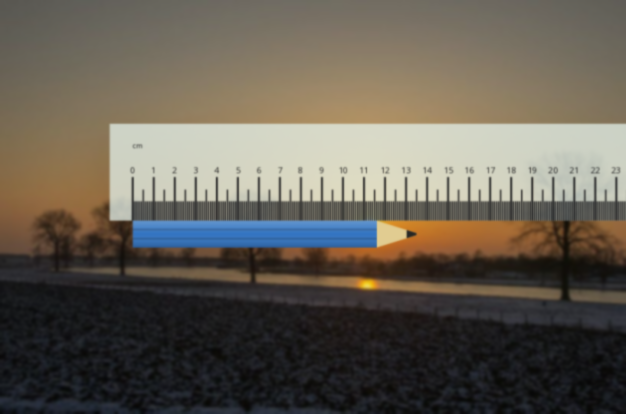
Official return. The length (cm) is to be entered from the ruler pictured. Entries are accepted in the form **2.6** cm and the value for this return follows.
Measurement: **13.5** cm
